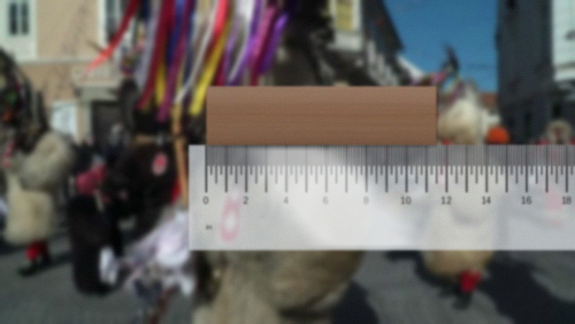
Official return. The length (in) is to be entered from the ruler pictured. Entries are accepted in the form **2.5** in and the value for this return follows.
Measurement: **11.5** in
